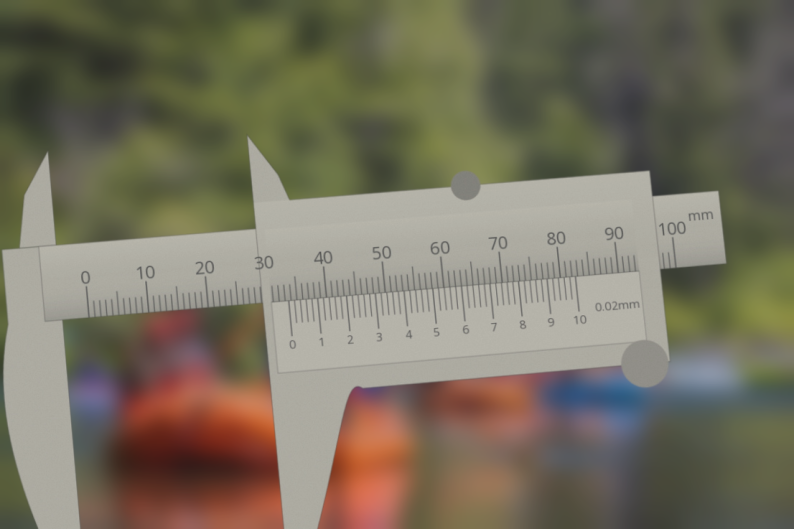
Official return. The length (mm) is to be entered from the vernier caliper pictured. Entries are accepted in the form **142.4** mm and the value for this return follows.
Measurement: **33.6** mm
